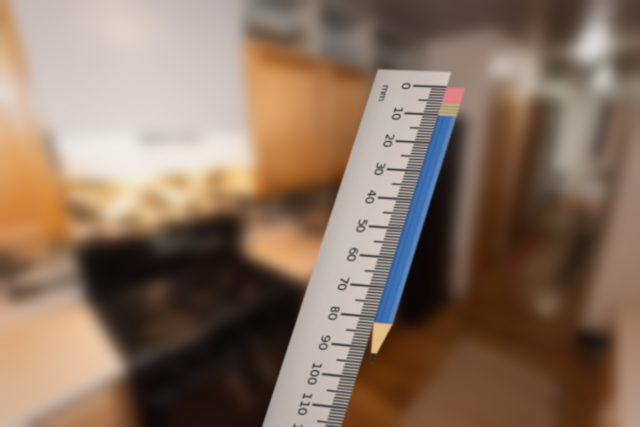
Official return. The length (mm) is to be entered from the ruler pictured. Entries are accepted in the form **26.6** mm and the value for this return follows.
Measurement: **95** mm
